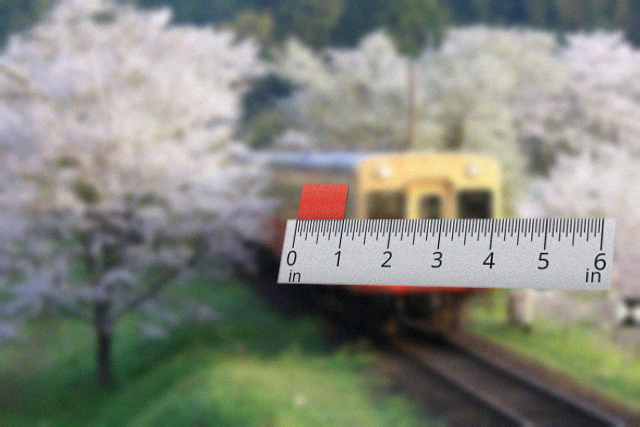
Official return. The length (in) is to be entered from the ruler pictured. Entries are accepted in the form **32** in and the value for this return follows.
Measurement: **1** in
